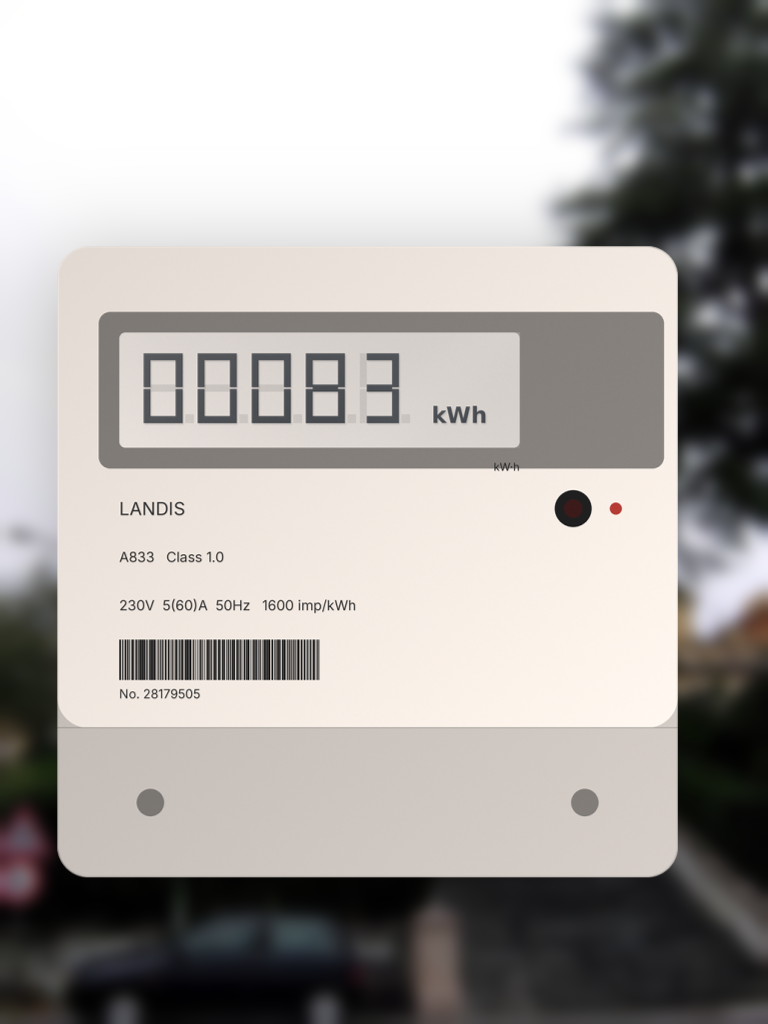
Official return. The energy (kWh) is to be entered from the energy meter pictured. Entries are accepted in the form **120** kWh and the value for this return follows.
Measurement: **83** kWh
